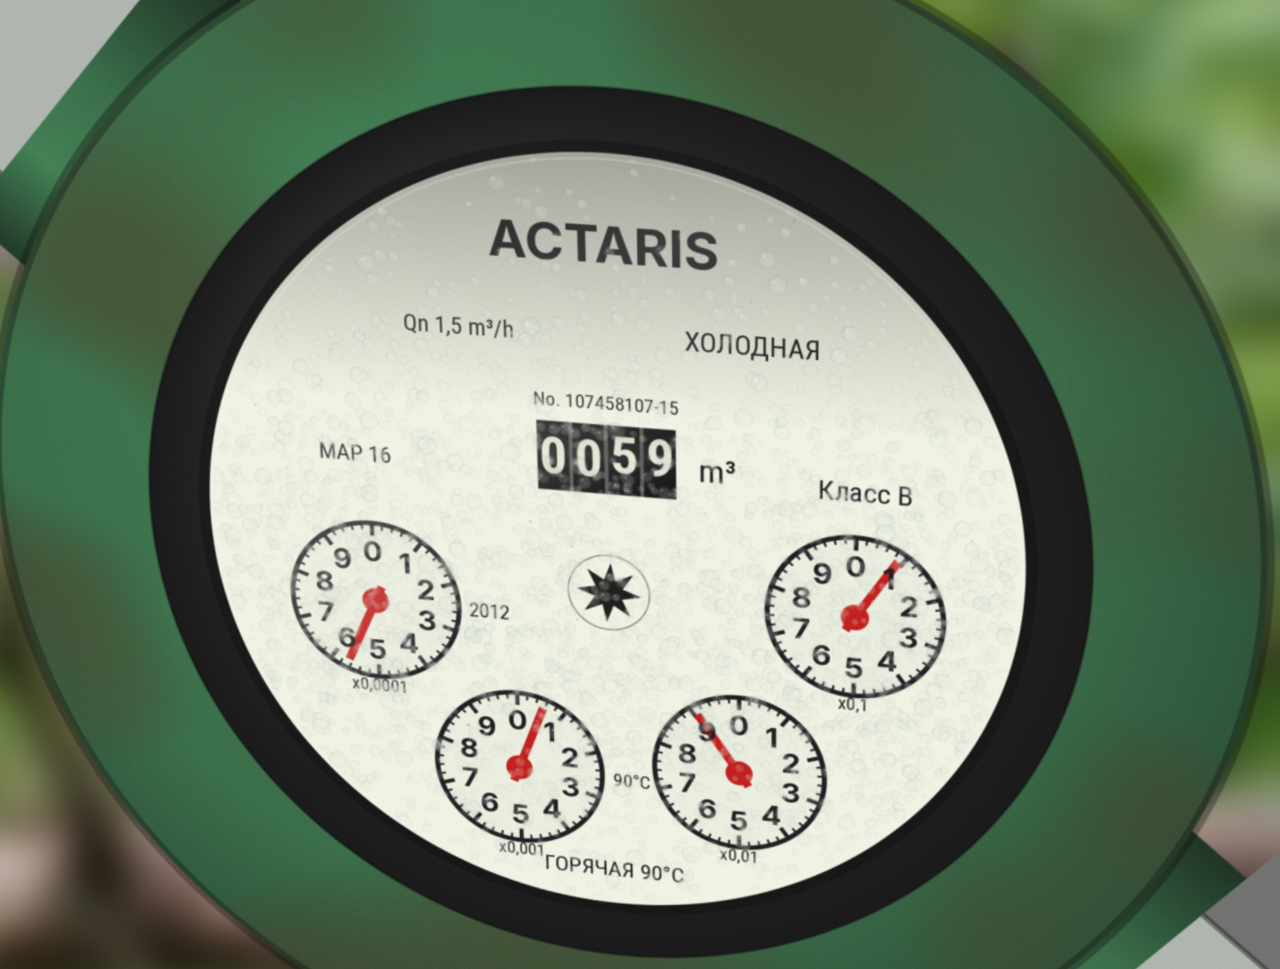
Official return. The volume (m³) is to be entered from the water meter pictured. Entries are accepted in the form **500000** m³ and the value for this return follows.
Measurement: **59.0905** m³
